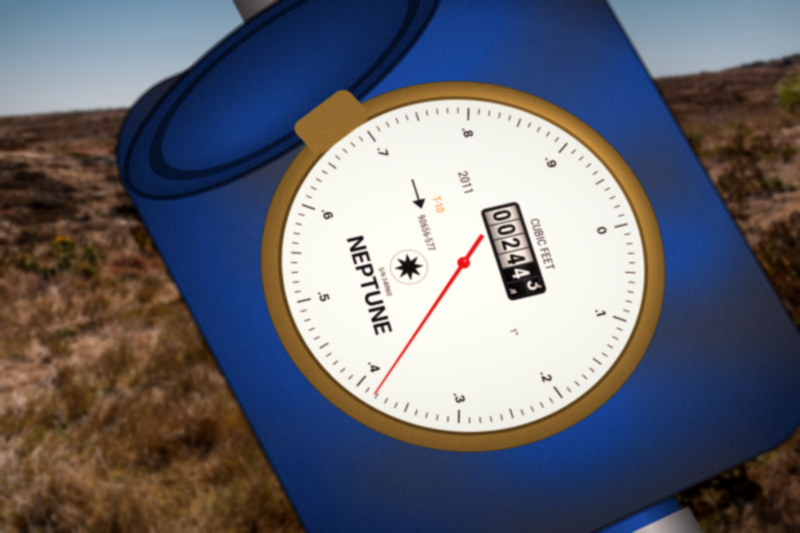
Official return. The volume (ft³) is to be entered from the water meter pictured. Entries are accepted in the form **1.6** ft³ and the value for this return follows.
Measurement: **2443.38** ft³
